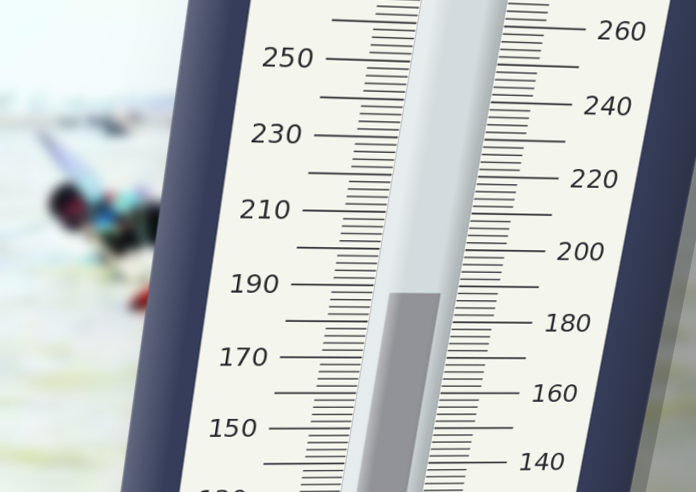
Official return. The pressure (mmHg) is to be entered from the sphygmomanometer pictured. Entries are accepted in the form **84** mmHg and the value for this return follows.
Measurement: **188** mmHg
